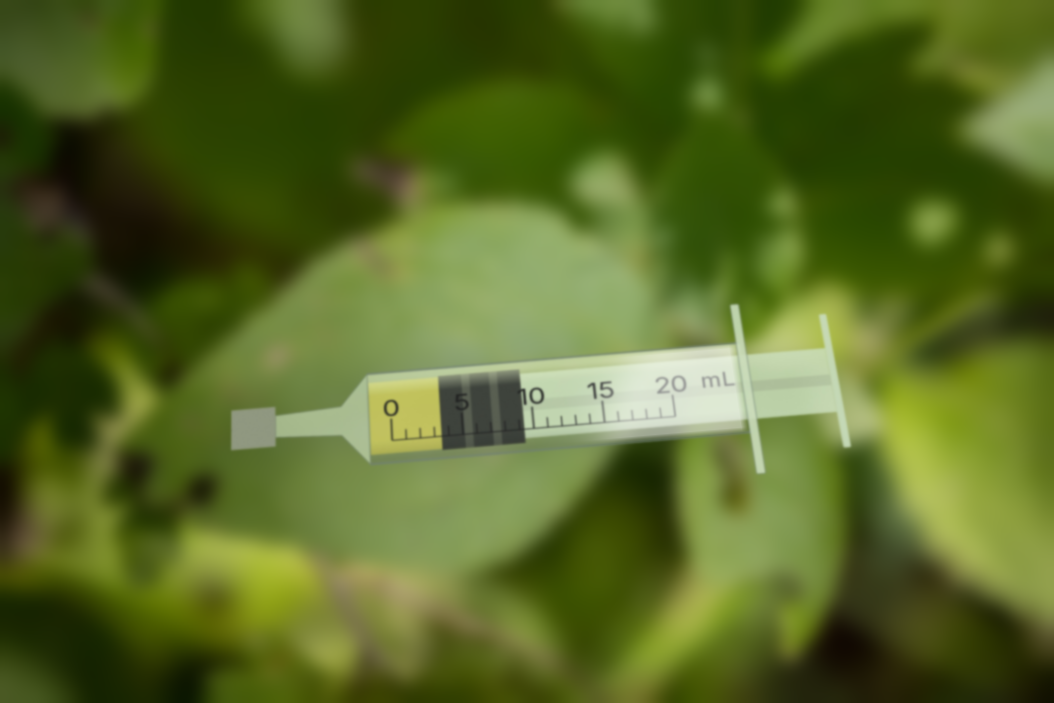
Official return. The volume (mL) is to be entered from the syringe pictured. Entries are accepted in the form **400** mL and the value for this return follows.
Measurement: **3.5** mL
